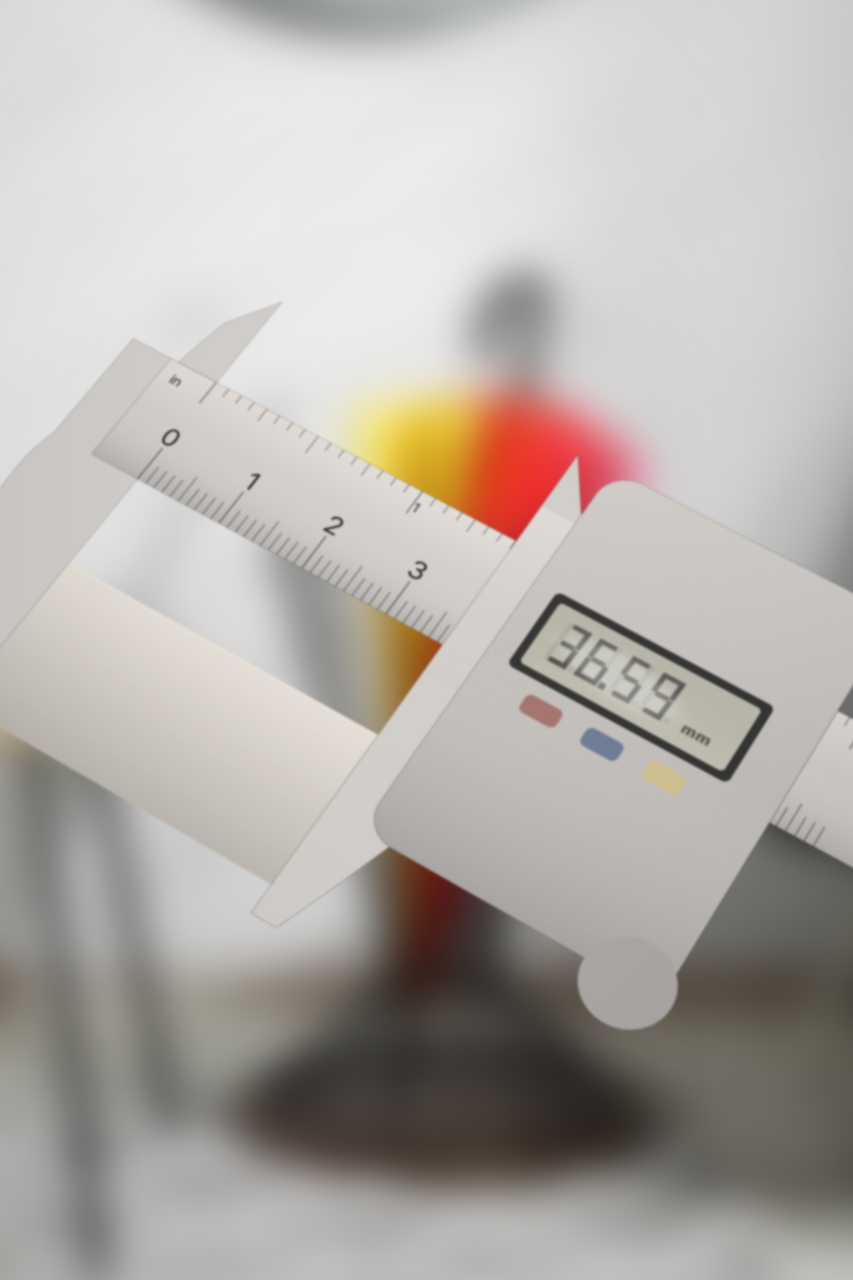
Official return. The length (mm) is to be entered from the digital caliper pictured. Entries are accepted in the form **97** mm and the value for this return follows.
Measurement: **36.59** mm
